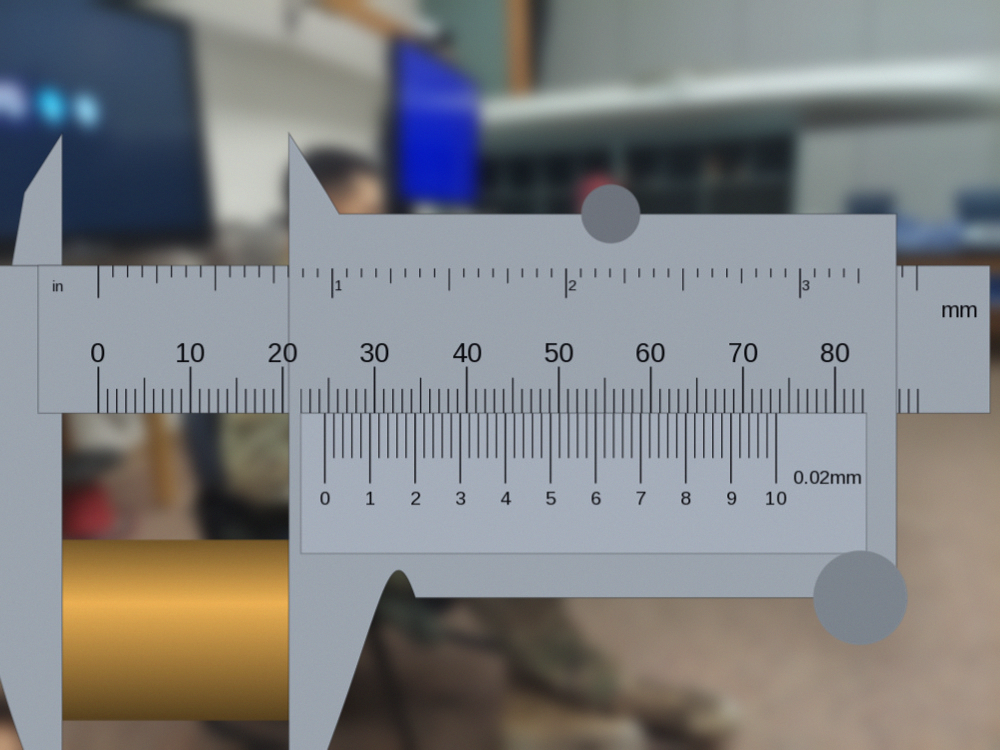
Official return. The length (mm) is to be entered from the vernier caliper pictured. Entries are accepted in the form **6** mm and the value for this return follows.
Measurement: **24.6** mm
